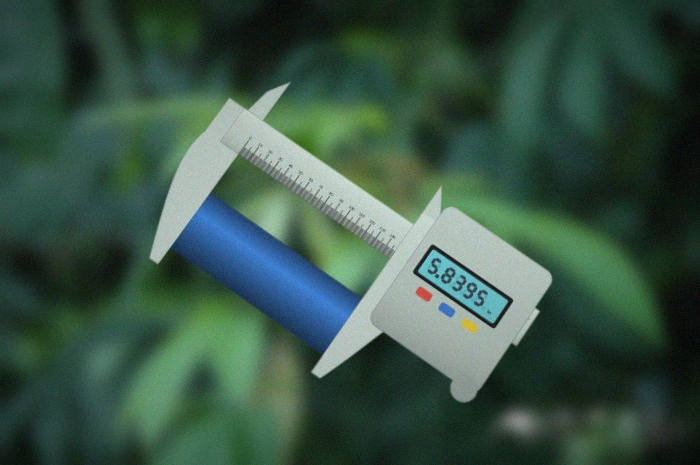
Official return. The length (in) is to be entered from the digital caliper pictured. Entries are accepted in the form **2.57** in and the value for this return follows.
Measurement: **5.8395** in
